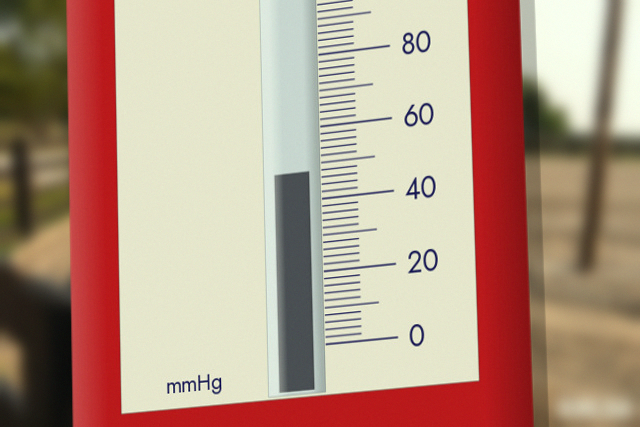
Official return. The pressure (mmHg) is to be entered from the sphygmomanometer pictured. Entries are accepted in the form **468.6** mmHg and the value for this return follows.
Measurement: **48** mmHg
